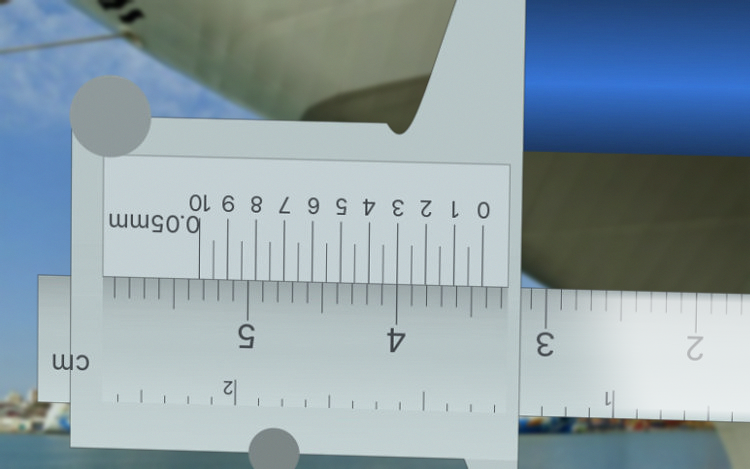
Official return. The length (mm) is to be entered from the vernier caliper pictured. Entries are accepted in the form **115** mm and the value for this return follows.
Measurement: **34.3** mm
